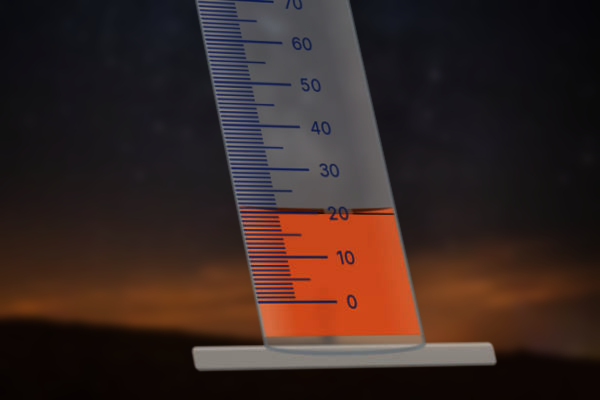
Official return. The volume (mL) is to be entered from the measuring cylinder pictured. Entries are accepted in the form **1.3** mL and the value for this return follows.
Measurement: **20** mL
